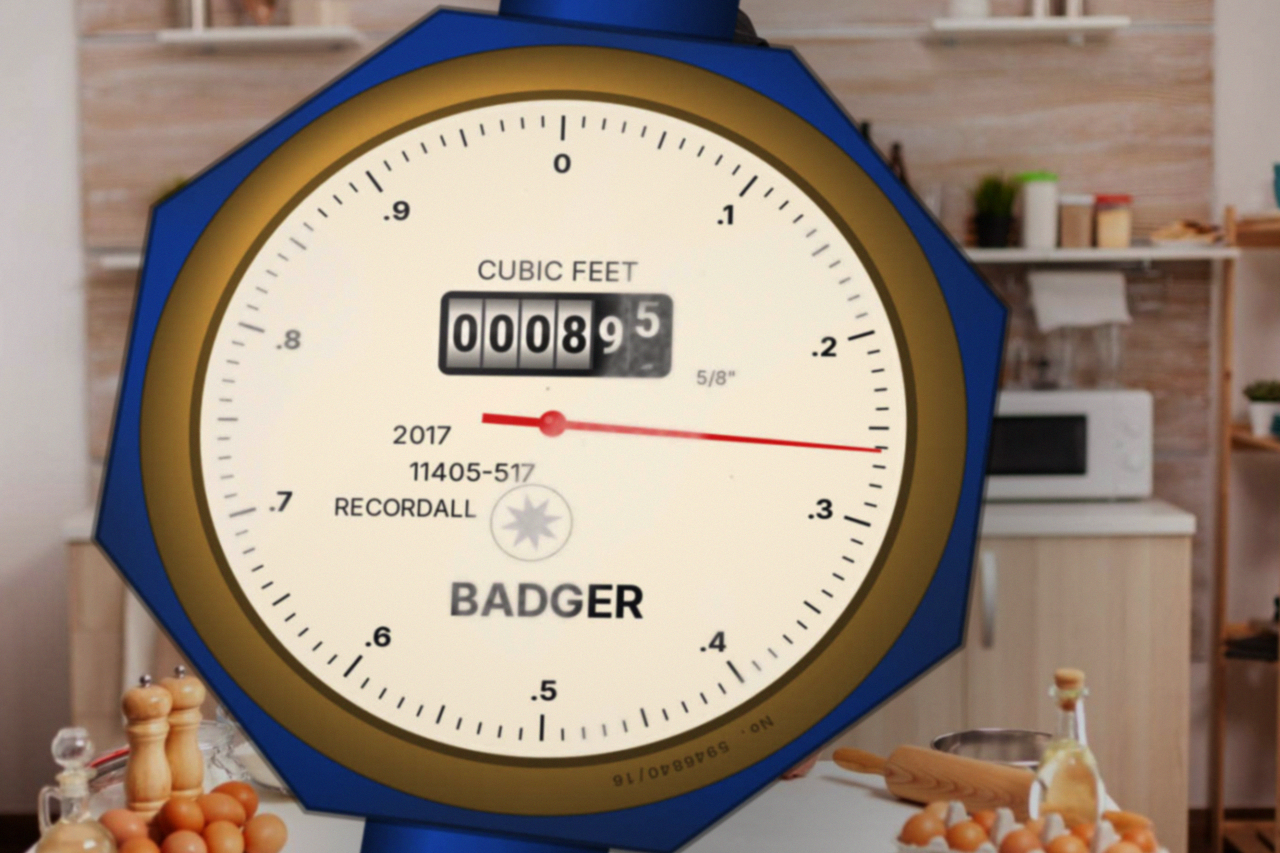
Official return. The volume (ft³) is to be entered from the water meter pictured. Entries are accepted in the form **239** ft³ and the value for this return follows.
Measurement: **895.26** ft³
